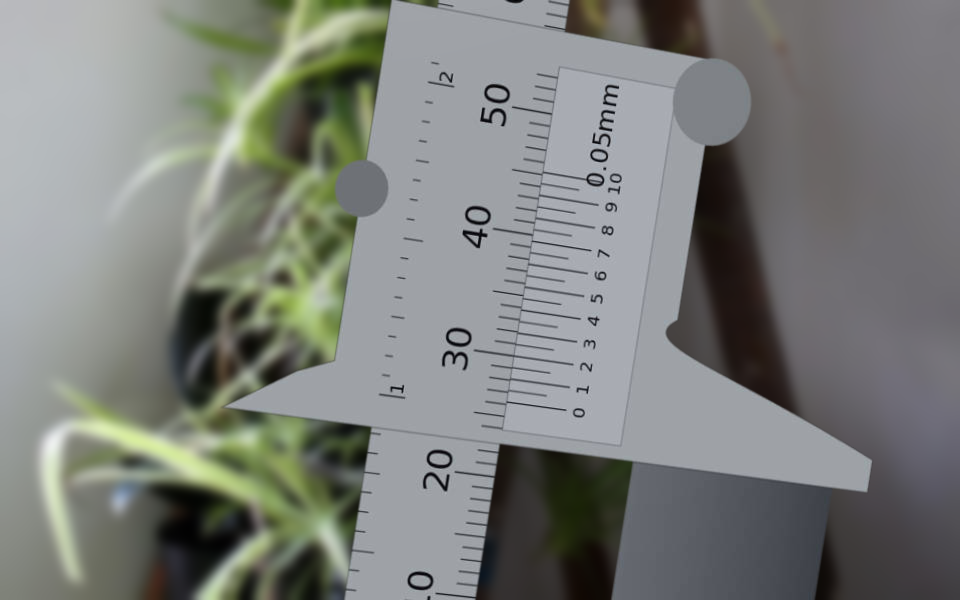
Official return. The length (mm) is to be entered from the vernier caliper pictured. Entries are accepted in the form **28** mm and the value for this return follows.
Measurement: **26.2** mm
